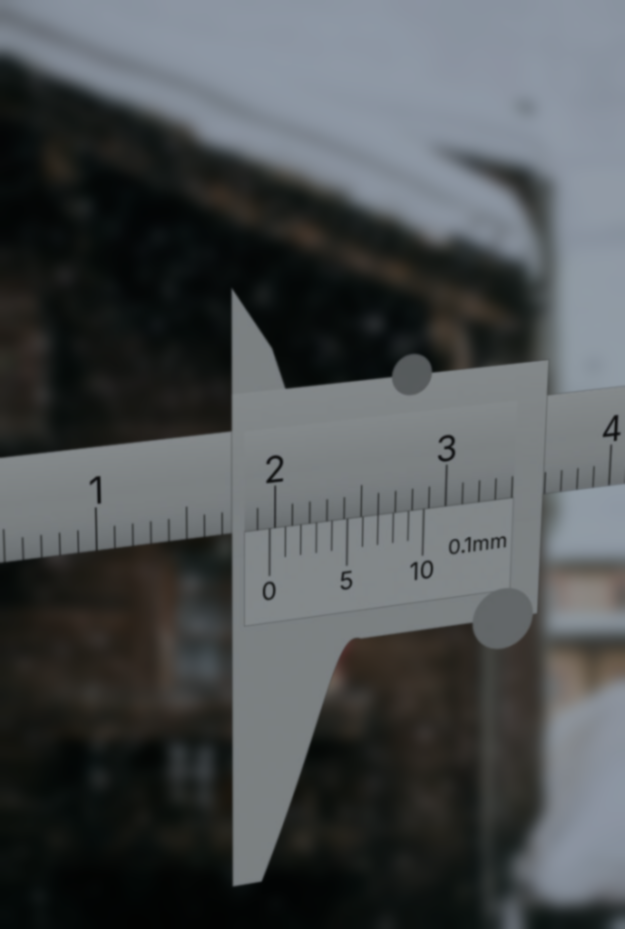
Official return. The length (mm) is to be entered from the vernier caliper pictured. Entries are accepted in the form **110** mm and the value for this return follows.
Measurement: **19.7** mm
